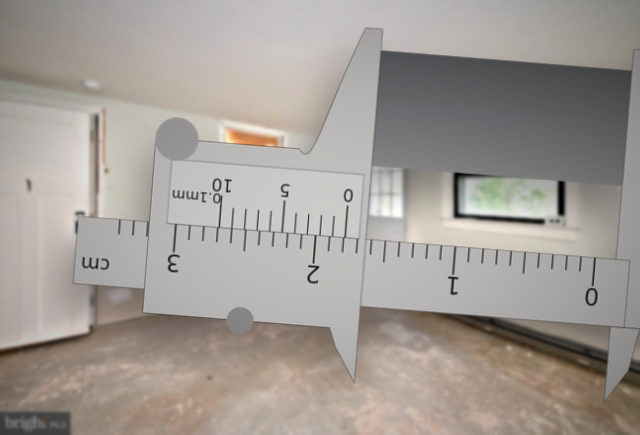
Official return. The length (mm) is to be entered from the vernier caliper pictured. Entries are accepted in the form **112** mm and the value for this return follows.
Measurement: **17.9** mm
